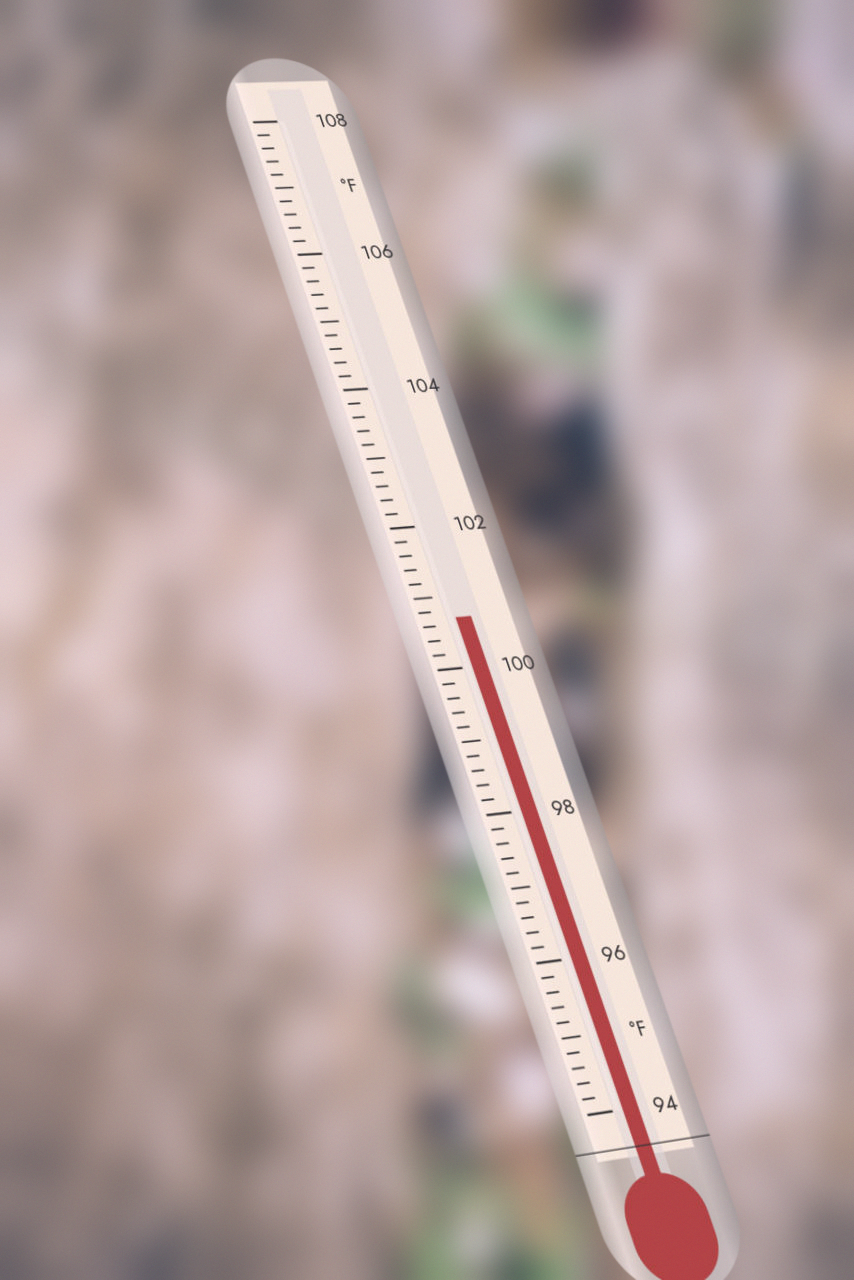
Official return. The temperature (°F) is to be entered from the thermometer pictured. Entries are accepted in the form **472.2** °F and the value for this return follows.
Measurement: **100.7** °F
